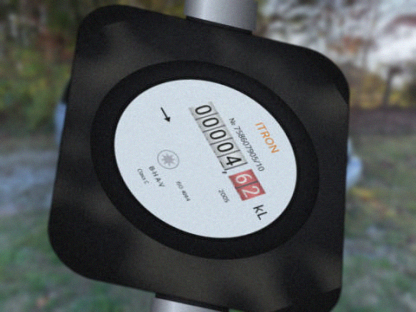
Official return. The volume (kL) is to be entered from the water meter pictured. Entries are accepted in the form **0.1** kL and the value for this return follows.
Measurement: **4.62** kL
